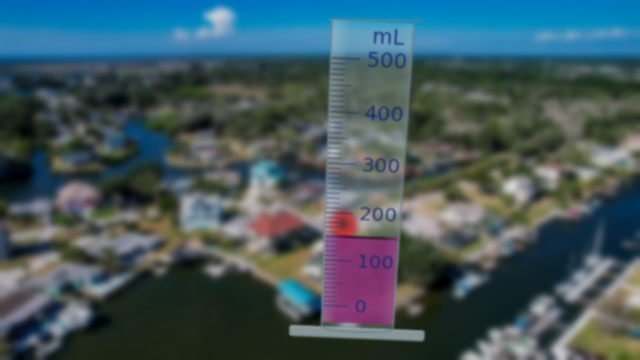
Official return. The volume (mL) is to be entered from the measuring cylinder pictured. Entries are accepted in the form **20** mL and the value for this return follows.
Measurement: **150** mL
